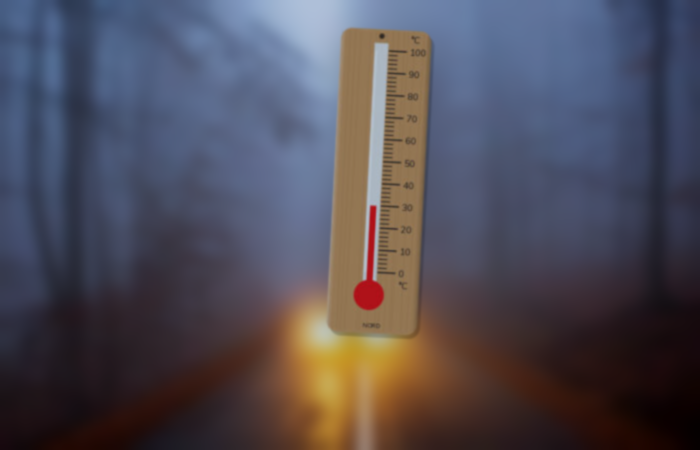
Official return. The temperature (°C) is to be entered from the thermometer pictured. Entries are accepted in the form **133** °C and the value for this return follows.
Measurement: **30** °C
